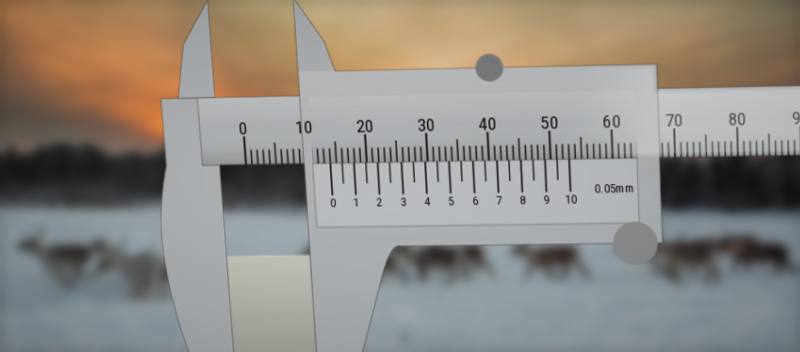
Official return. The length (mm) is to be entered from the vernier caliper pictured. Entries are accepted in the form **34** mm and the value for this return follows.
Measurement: **14.0** mm
